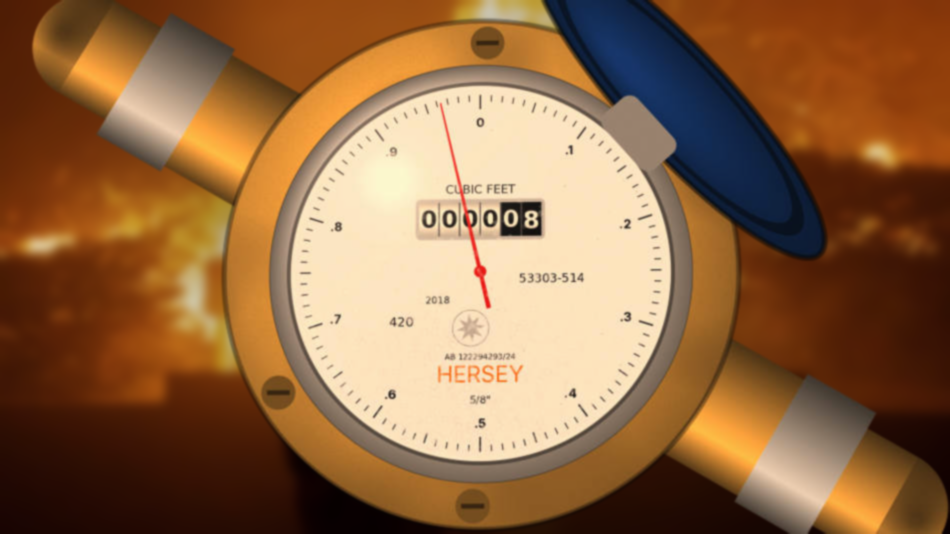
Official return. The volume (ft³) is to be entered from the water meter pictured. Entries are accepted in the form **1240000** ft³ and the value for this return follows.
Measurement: **7.96** ft³
